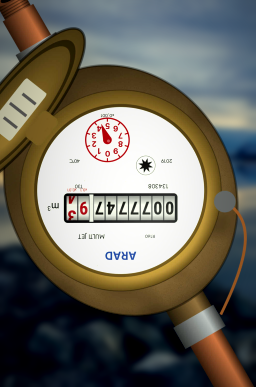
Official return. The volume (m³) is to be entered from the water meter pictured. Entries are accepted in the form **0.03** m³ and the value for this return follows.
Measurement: **77747.934** m³
